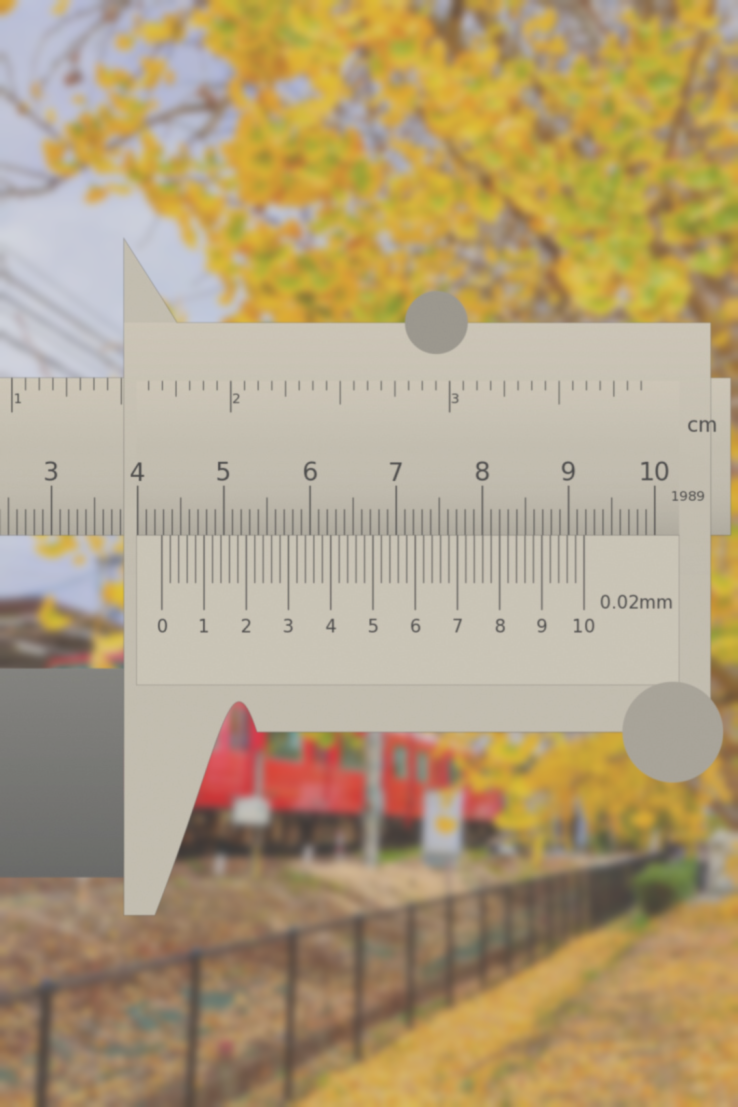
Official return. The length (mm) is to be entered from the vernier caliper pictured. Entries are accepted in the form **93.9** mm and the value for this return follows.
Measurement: **42.8** mm
